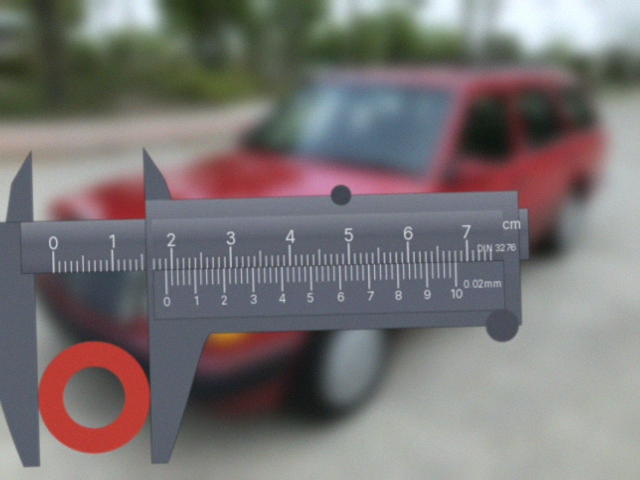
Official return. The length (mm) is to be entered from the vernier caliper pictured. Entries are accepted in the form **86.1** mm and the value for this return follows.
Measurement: **19.0** mm
